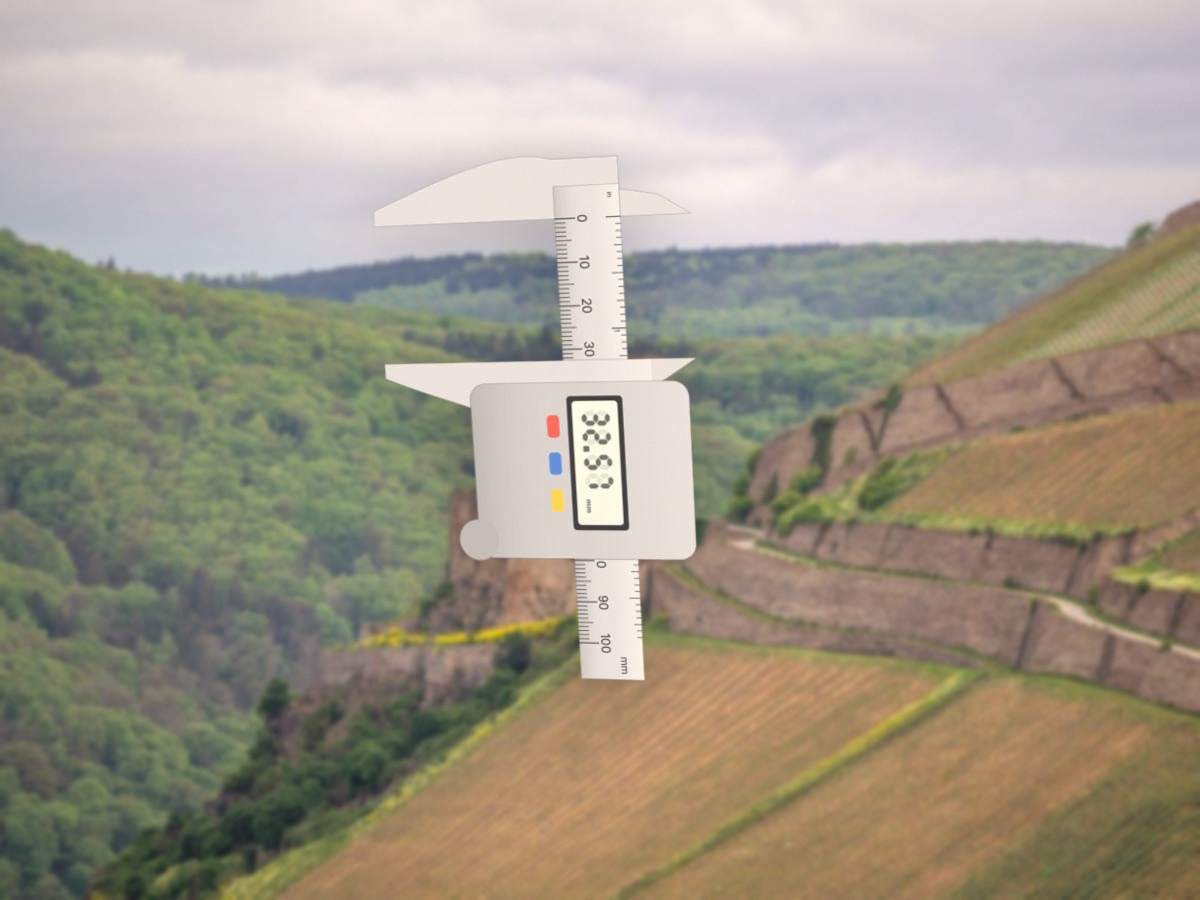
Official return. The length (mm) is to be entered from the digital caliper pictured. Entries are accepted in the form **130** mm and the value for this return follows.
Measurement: **32.57** mm
